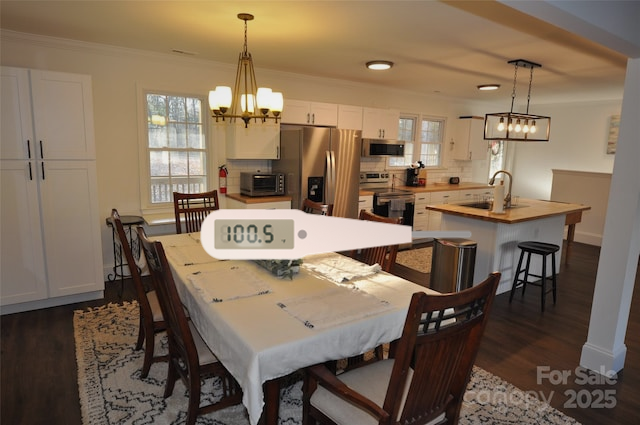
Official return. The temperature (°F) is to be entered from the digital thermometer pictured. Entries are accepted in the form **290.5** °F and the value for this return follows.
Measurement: **100.5** °F
